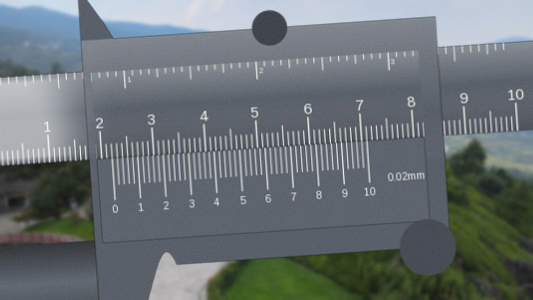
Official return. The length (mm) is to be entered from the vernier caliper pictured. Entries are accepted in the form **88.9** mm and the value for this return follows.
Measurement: **22.0** mm
